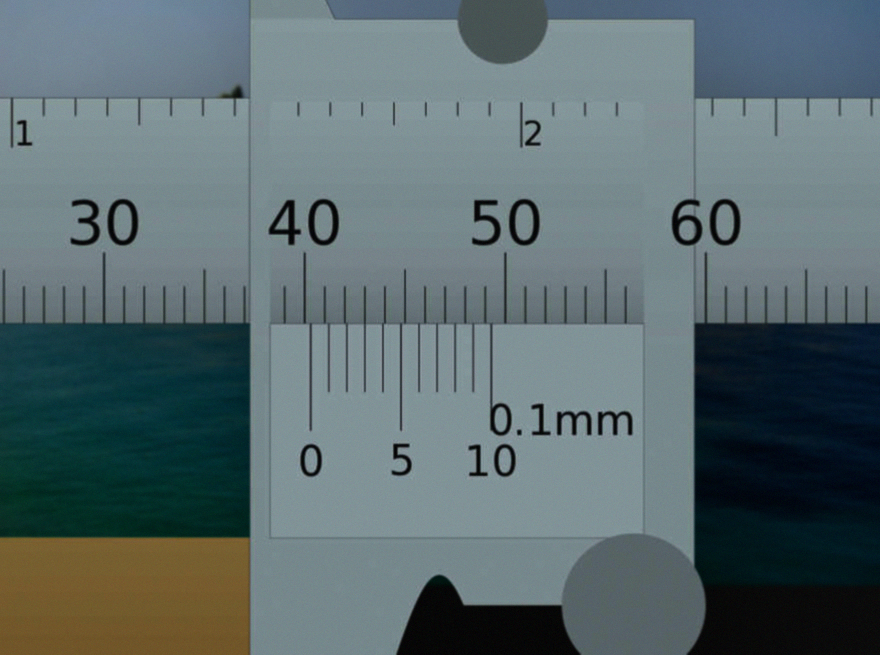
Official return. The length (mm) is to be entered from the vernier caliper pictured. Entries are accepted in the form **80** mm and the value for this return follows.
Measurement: **40.3** mm
